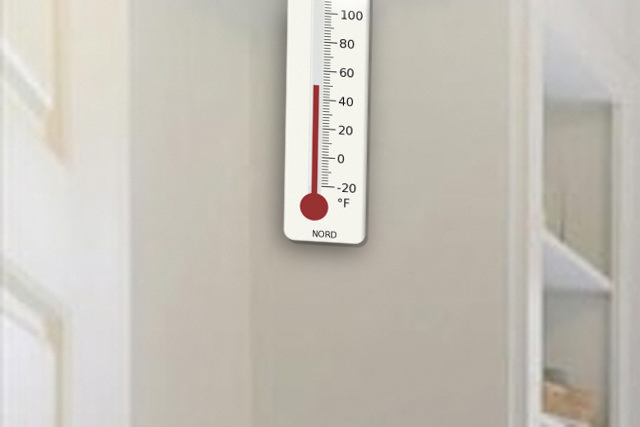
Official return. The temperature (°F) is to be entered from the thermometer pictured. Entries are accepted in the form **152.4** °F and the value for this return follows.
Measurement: **50** °F
